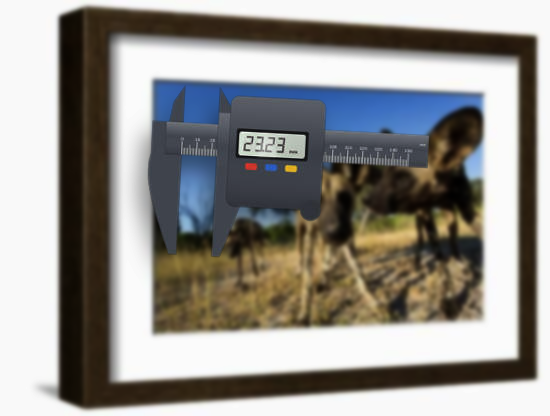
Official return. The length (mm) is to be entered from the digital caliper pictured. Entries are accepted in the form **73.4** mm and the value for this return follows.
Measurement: **23.23** mm
